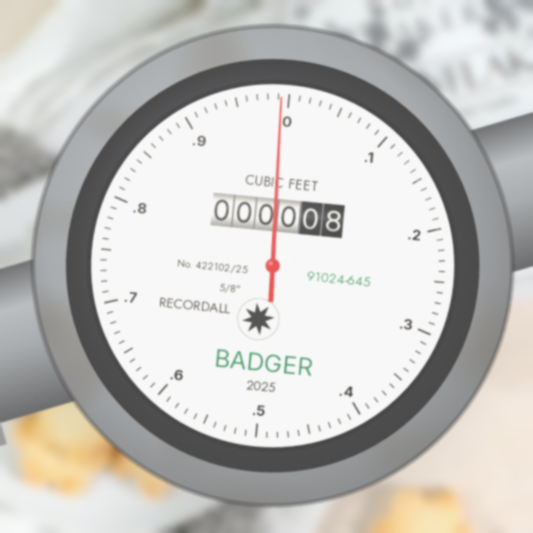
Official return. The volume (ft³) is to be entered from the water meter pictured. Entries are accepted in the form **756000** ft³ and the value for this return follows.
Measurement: **7.99** ft³
